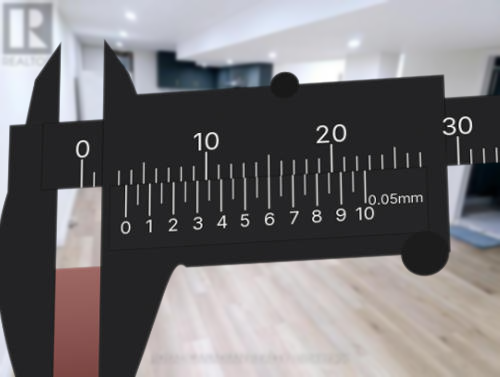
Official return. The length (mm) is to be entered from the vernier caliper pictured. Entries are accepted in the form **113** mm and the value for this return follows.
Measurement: **3.6** mm
